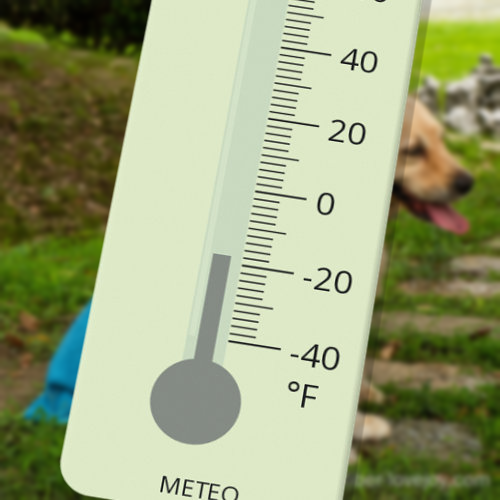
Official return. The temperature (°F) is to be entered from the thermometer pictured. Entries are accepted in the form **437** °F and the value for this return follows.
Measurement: **-18** °F
